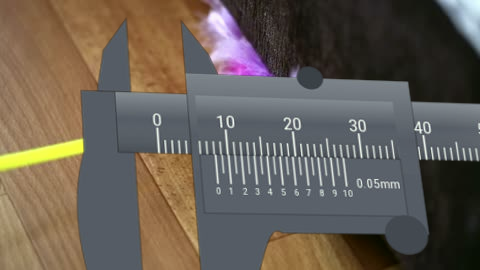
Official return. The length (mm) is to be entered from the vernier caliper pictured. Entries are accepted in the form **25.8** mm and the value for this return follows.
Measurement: **8.2** mm
